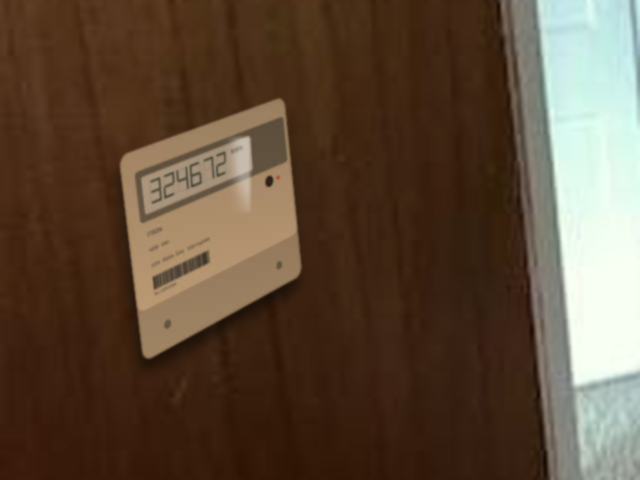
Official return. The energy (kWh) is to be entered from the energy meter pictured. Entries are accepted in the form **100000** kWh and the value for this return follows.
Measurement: **324672** kWh
